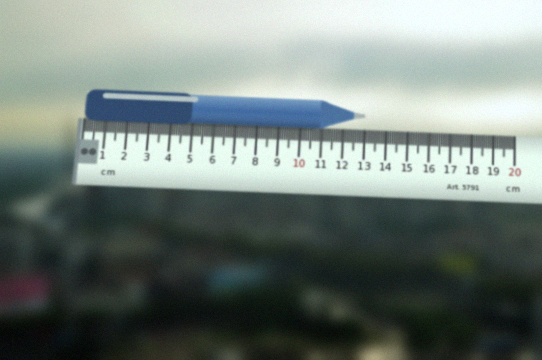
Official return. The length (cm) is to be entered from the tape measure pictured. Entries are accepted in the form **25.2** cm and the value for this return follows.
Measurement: **13** cm
